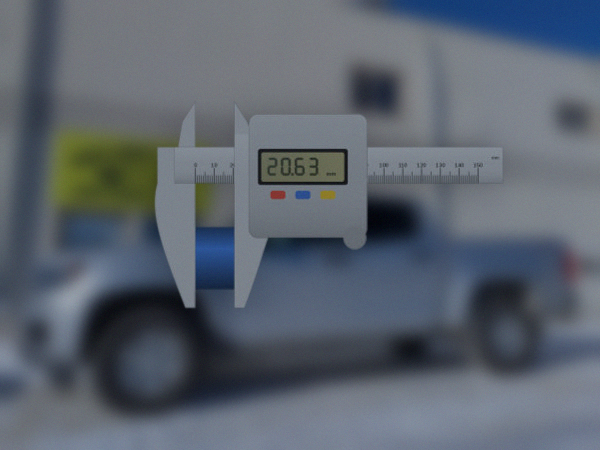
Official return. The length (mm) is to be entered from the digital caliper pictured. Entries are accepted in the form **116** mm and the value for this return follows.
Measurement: **20.63** mm
